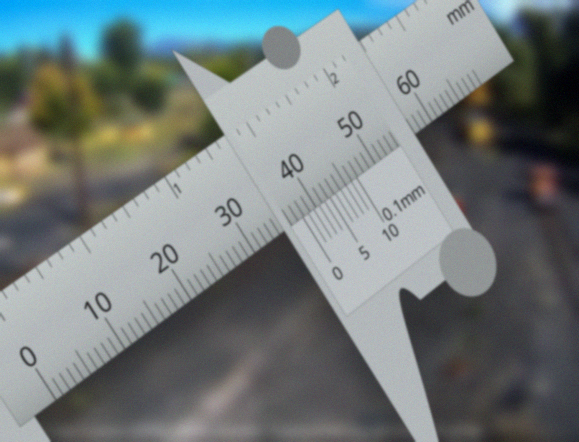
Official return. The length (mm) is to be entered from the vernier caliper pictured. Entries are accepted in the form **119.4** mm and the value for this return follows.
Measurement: **37.8** mm
